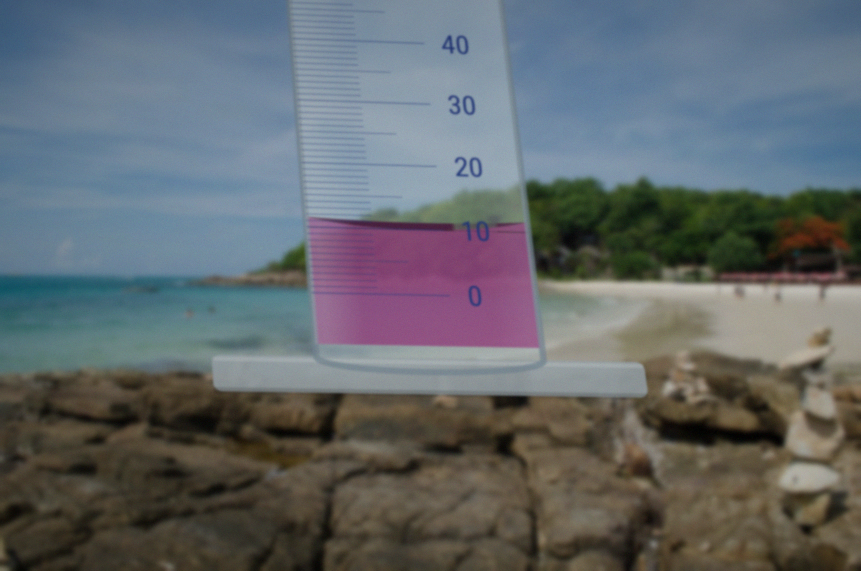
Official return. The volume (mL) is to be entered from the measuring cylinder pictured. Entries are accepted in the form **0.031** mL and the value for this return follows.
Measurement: **10** mL
